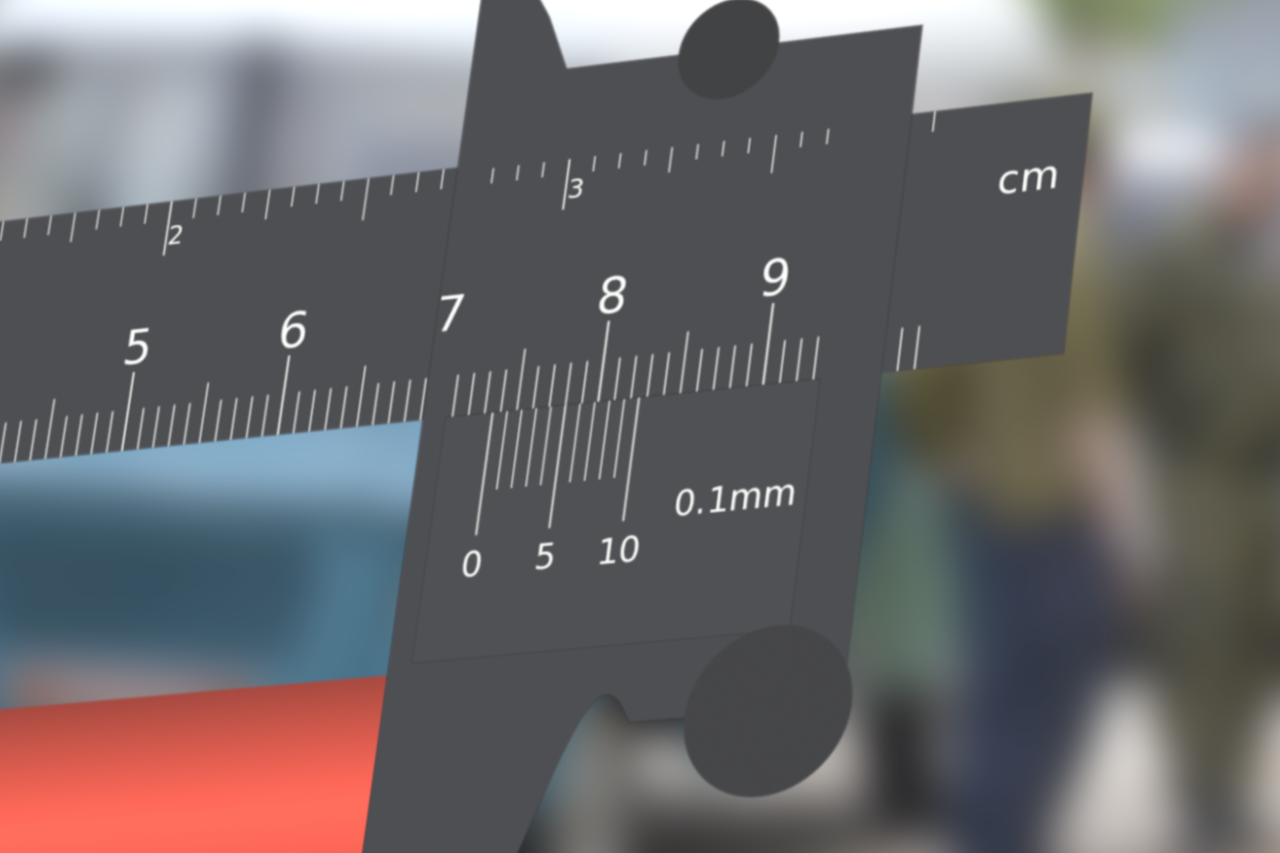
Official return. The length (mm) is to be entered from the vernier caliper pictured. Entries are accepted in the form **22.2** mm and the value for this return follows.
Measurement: **73.5** mm
